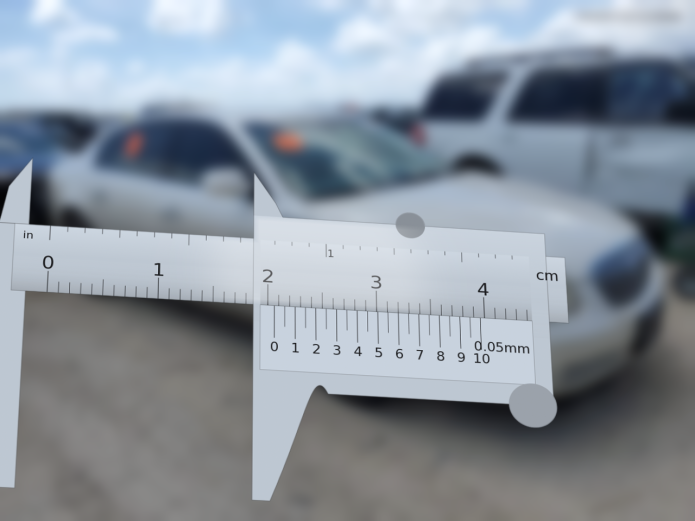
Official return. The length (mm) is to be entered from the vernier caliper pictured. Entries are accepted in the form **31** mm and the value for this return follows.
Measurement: **20.6** mm
